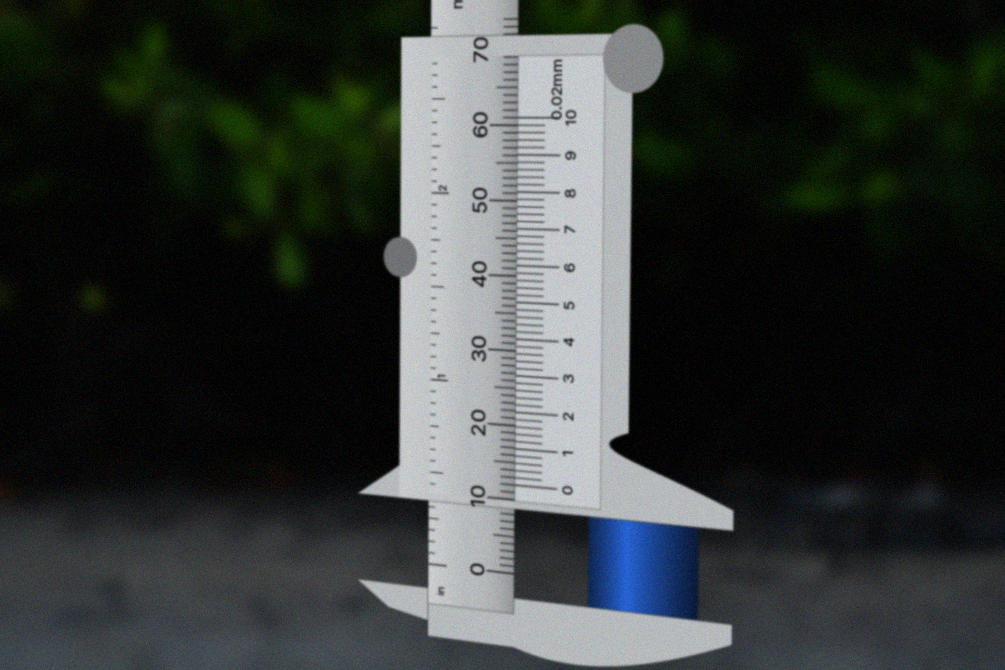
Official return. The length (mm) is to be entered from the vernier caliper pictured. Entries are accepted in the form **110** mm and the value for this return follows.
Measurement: **12.0** mm
